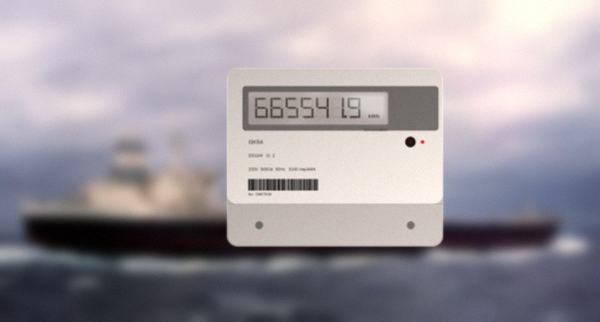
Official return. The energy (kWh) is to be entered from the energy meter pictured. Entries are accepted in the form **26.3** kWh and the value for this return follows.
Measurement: **665541.9** kWh
